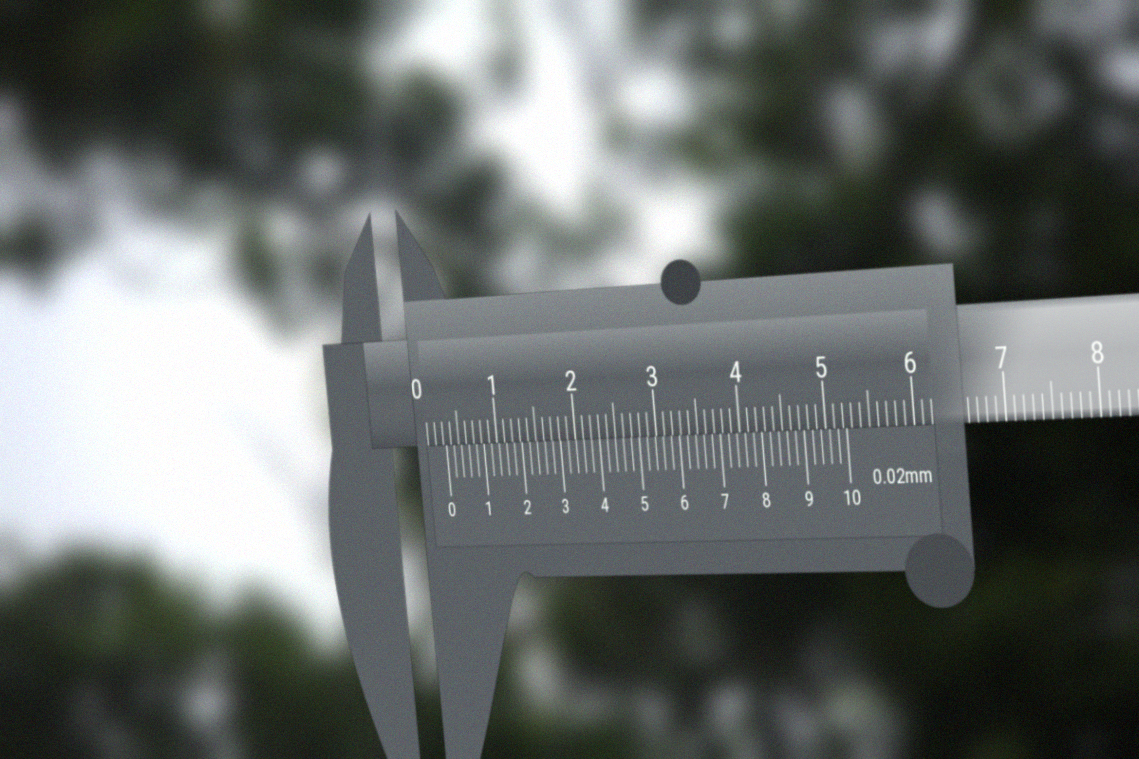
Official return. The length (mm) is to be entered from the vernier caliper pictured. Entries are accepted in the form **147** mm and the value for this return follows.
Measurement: **3.4** mm
